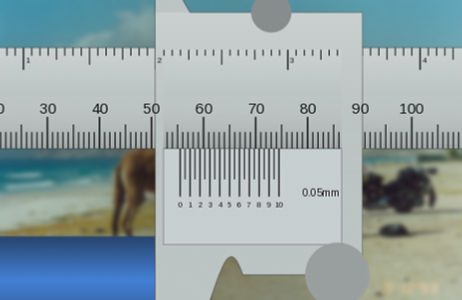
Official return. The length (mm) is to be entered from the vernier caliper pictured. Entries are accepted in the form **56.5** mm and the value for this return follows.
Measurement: **55.5** mm
